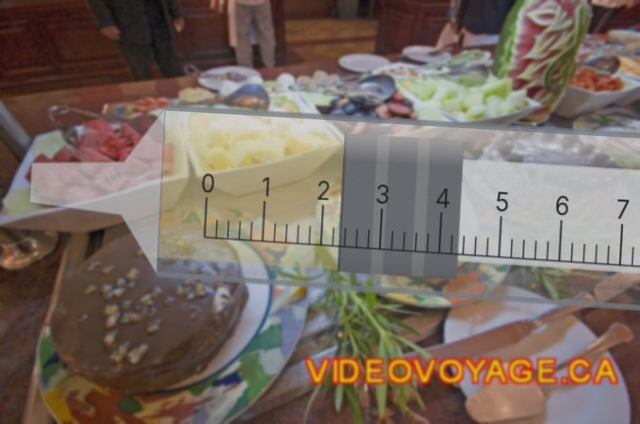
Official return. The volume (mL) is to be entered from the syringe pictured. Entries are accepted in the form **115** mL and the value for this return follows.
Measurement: **2.3** mL
